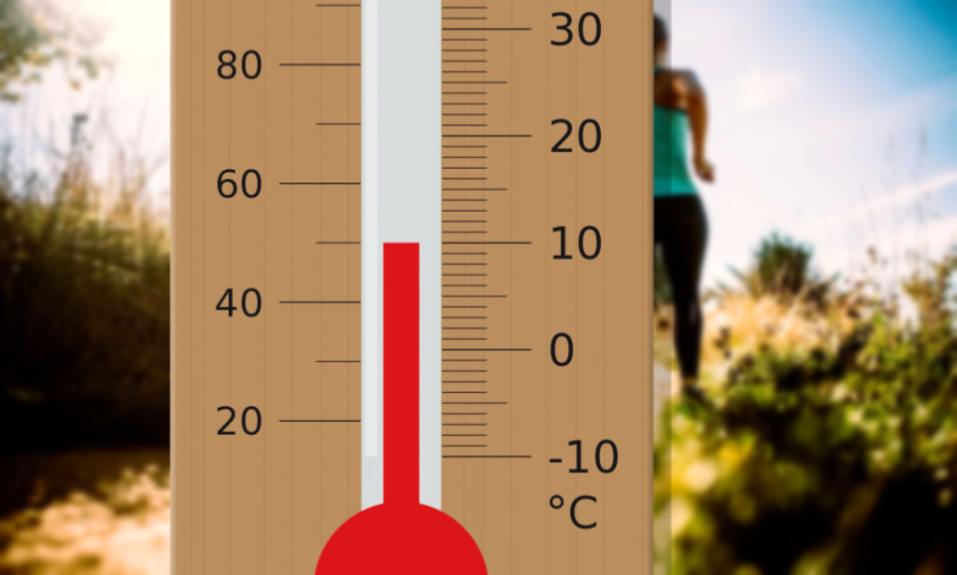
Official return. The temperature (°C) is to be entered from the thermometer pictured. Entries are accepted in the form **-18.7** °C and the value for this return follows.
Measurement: **10** °C
